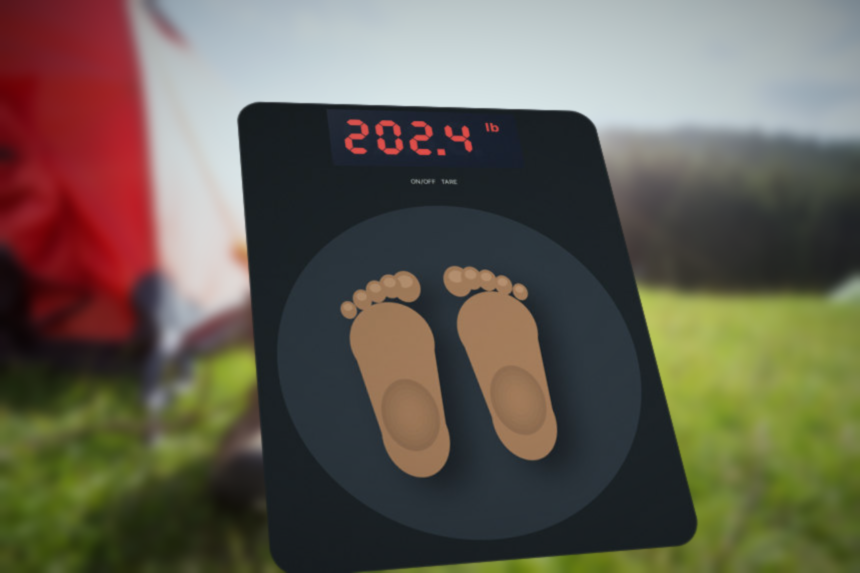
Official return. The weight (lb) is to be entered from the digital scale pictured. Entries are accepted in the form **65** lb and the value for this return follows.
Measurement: **202.4** lb
